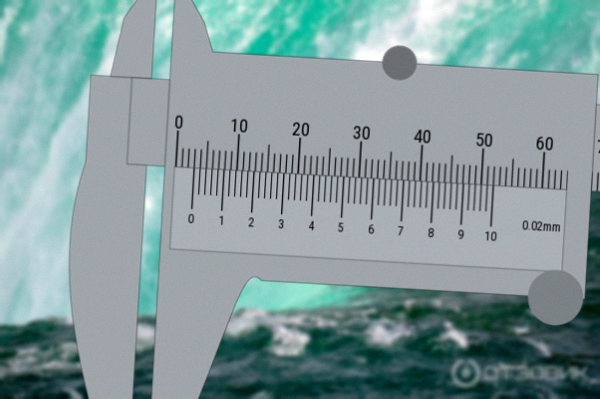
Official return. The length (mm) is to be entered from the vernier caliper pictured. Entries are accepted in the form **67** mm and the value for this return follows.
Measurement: **3.0** mm
